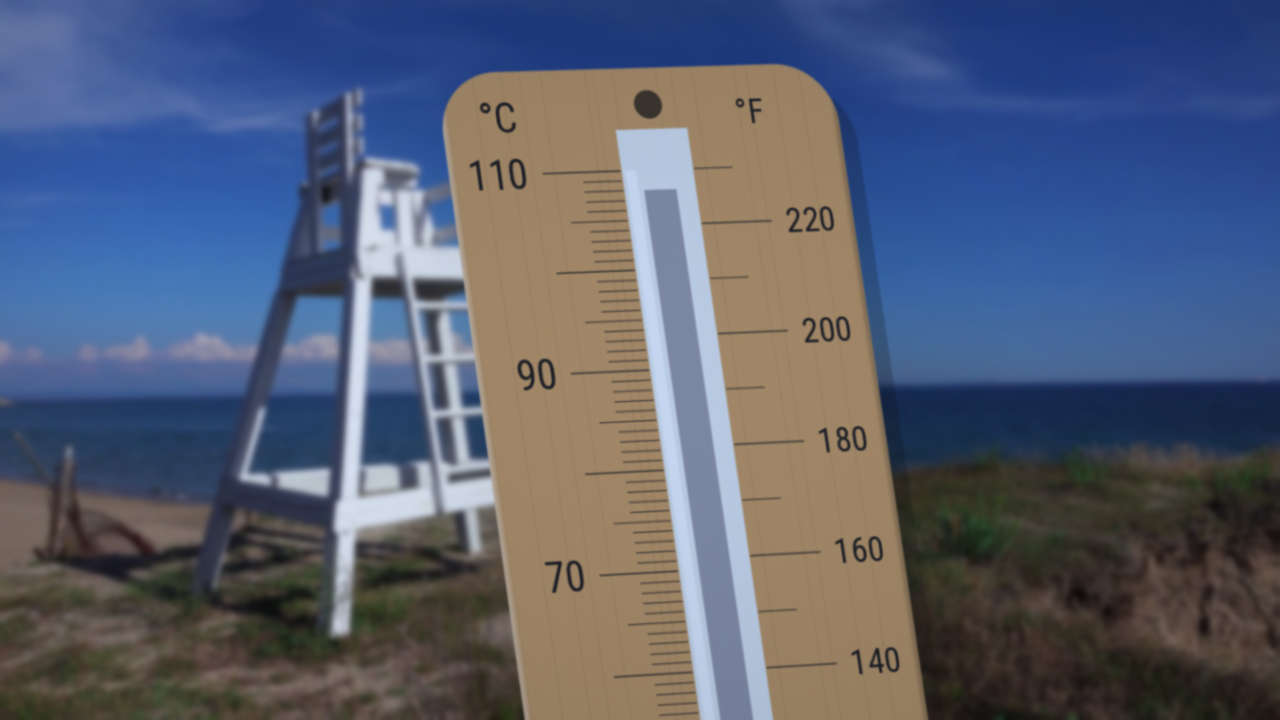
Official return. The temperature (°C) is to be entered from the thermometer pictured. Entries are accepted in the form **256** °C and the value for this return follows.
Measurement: **108** °C
